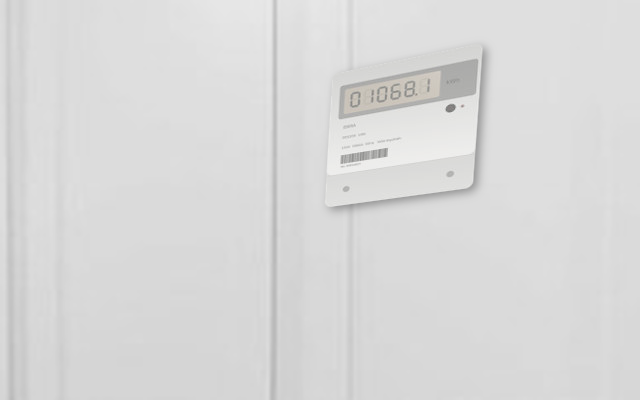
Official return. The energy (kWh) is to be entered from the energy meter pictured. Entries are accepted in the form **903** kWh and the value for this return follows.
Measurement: **1068.1** kWh
